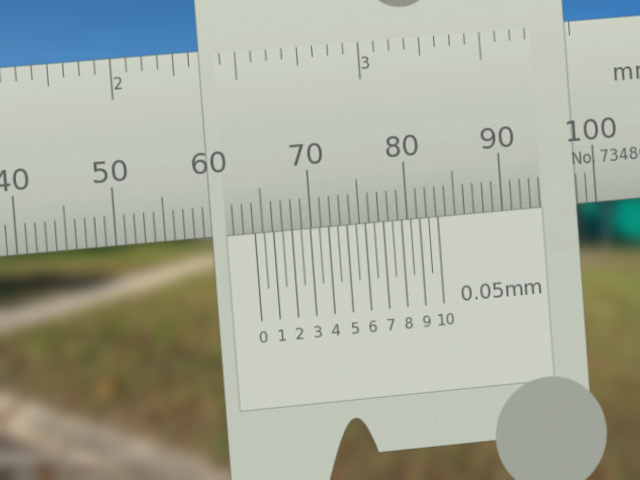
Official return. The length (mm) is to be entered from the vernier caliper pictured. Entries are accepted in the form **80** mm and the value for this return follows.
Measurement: **64.2** mm
